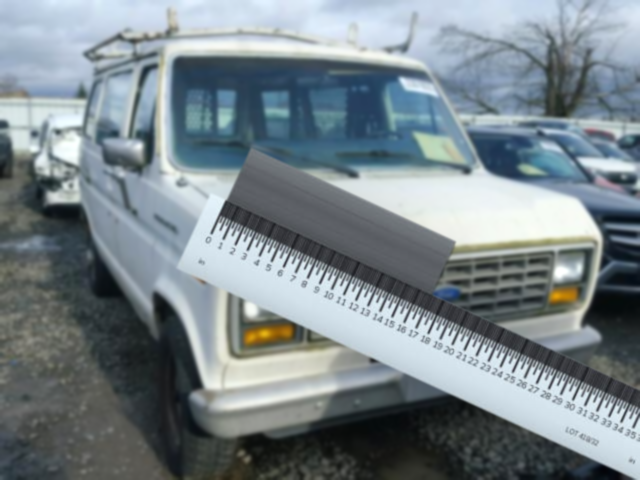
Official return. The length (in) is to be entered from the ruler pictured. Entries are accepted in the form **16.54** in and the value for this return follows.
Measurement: **17** in
